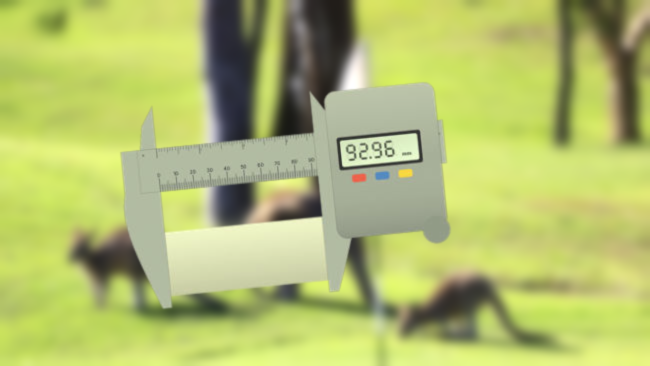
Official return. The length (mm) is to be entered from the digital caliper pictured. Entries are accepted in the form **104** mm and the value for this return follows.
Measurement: **92.96** mm
